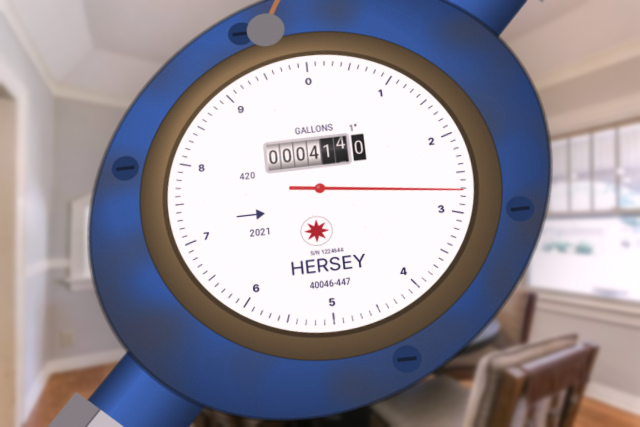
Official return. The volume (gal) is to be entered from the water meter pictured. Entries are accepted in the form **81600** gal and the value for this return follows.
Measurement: **4142.7** gal
